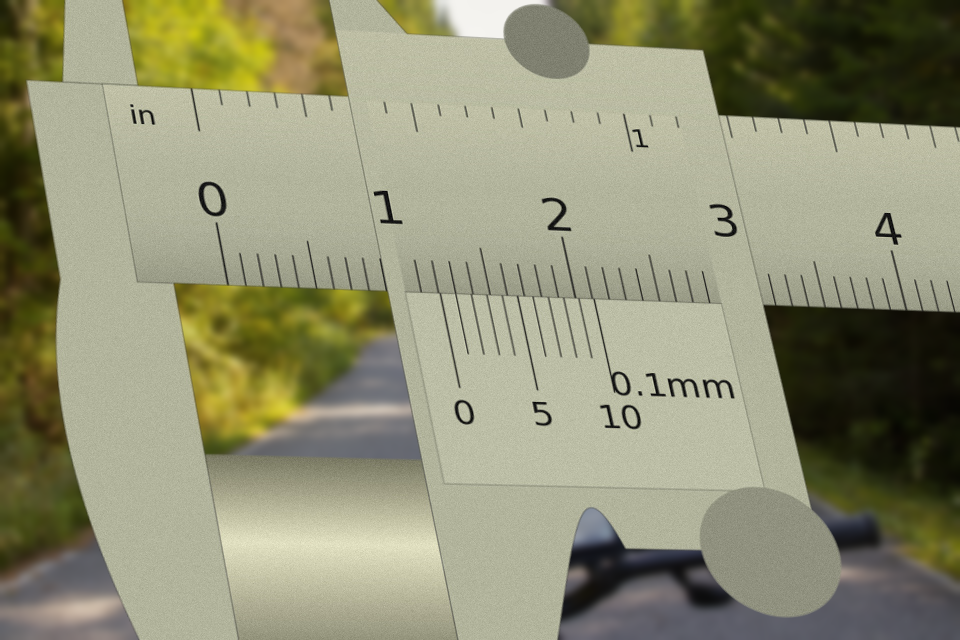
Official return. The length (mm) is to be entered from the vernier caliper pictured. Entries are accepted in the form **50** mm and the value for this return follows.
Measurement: **12.1** mm
